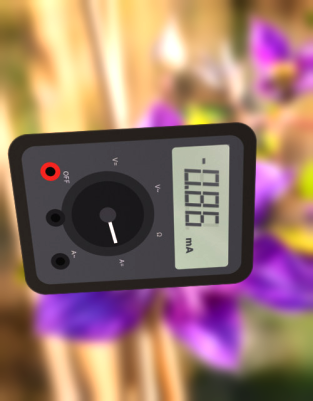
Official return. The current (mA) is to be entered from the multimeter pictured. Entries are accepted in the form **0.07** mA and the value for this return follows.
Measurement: **-0.86** mA
